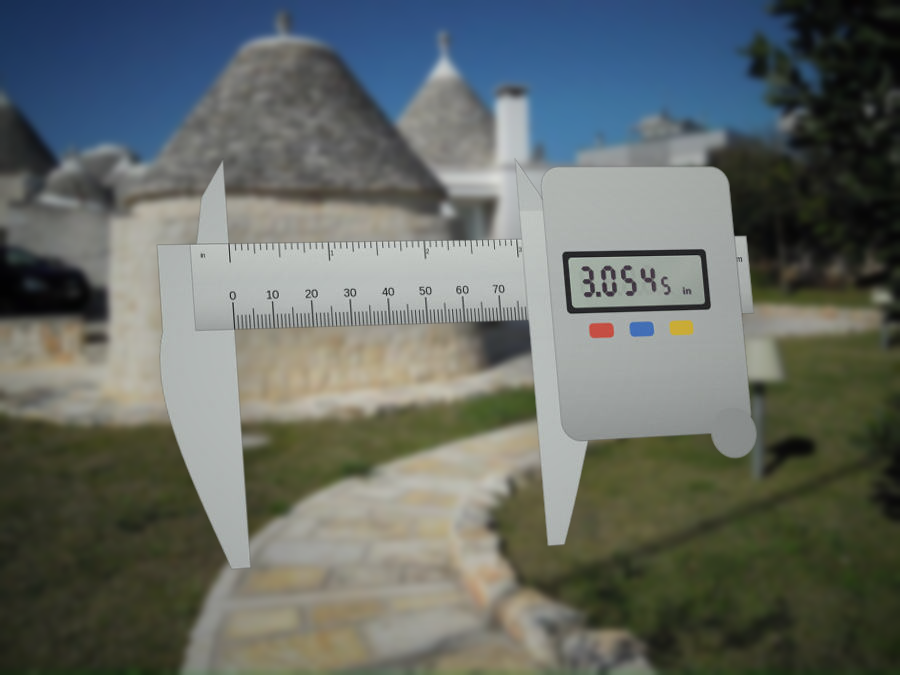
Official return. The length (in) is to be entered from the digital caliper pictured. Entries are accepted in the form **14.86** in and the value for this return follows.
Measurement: **3.0545** in
